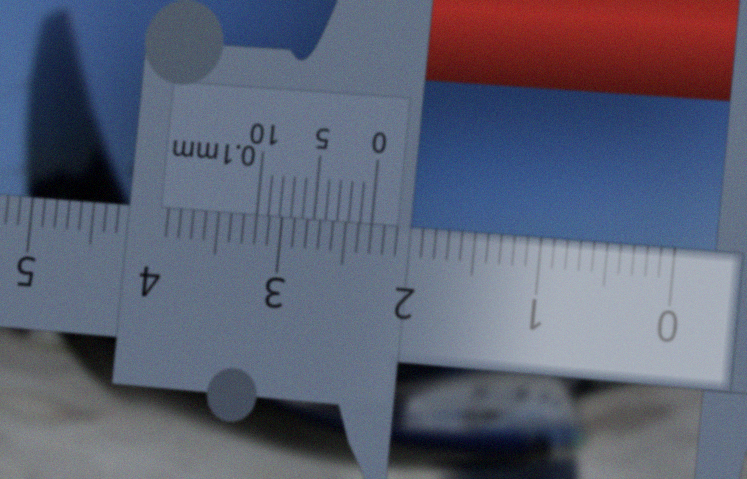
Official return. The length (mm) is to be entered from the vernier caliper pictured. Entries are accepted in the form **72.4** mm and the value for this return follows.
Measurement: **23.0** mm
